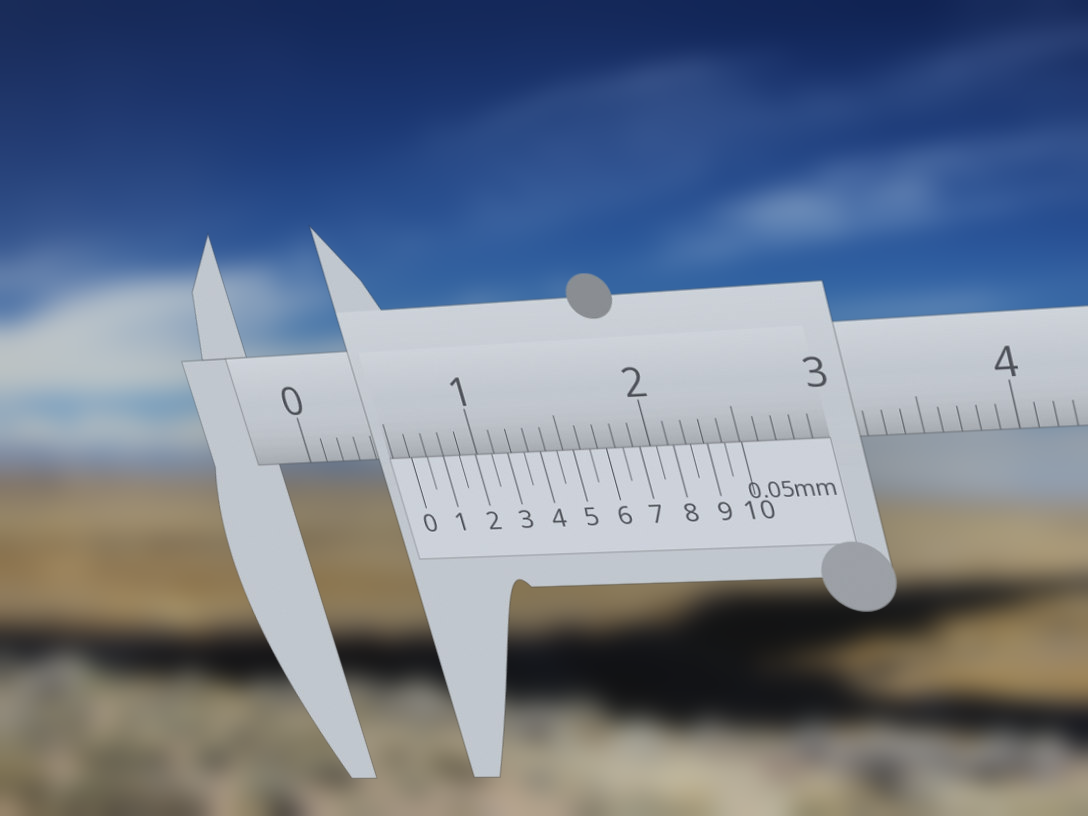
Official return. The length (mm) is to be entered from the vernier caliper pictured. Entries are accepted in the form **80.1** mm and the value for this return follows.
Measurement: **6.1** mm
